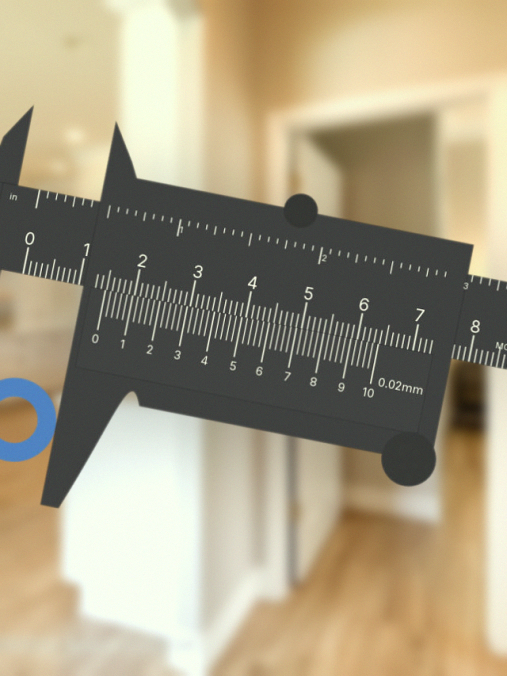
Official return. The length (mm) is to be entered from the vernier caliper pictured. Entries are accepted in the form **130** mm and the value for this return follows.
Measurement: **14.8** mm
